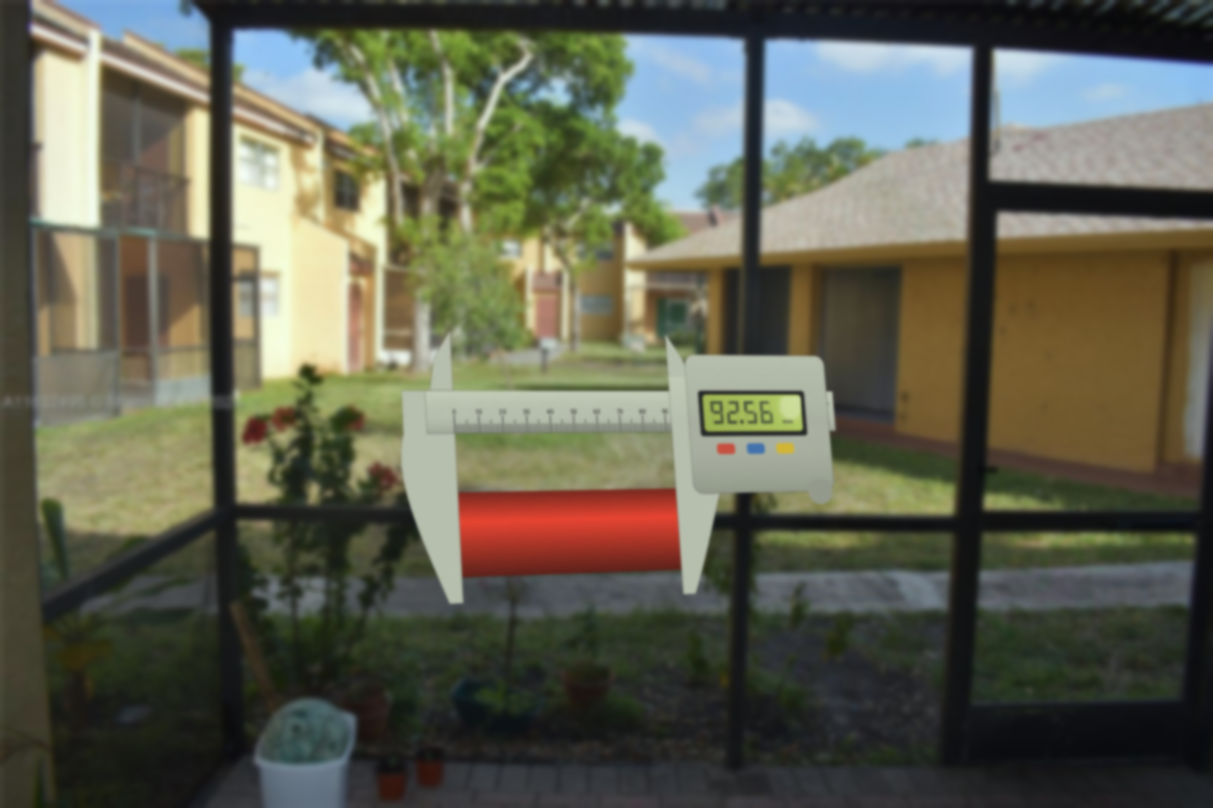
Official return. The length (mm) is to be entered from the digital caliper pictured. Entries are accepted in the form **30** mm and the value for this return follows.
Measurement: **92.56** mm
